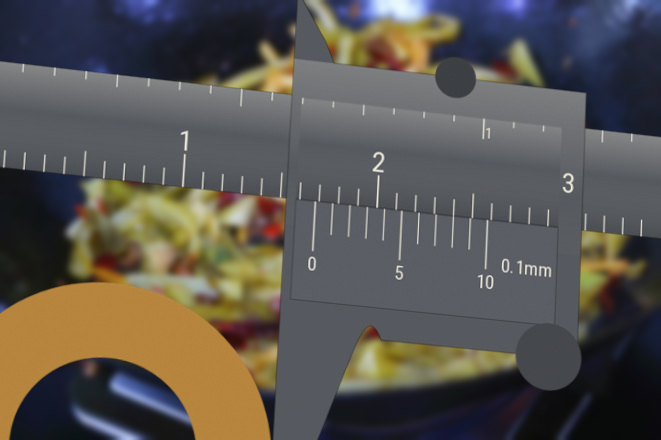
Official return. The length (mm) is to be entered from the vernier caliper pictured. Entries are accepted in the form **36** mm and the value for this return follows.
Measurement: **16.8** mm
